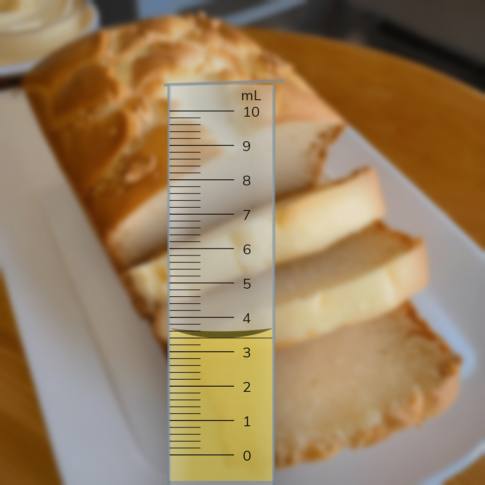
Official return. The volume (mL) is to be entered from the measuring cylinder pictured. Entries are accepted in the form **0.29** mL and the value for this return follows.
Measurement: **3.4** mL
